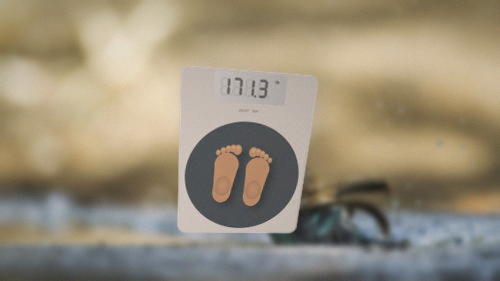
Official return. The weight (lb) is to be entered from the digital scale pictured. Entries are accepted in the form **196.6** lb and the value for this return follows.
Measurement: **171.3** lb
